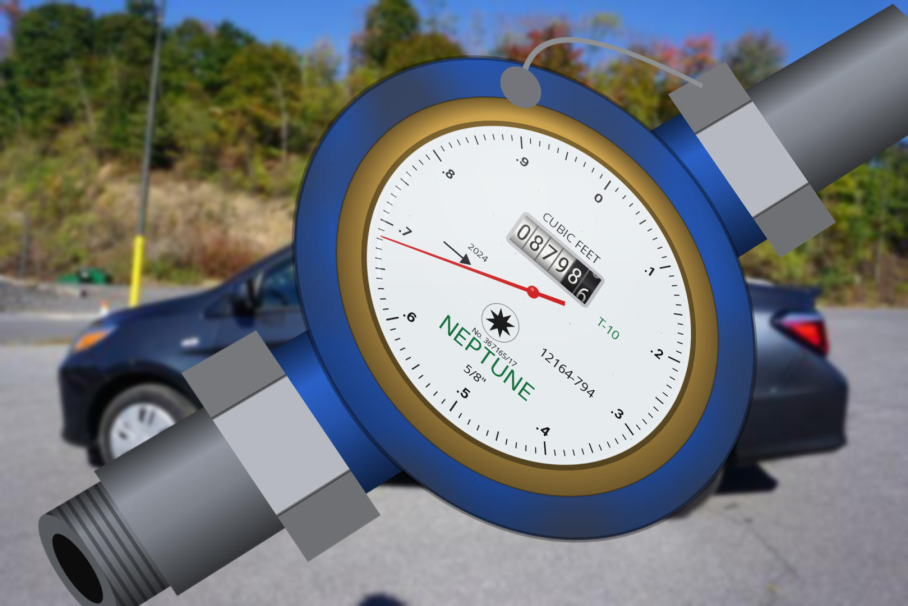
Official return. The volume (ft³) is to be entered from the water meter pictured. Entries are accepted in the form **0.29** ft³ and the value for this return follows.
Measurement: **87985.68** ft³
